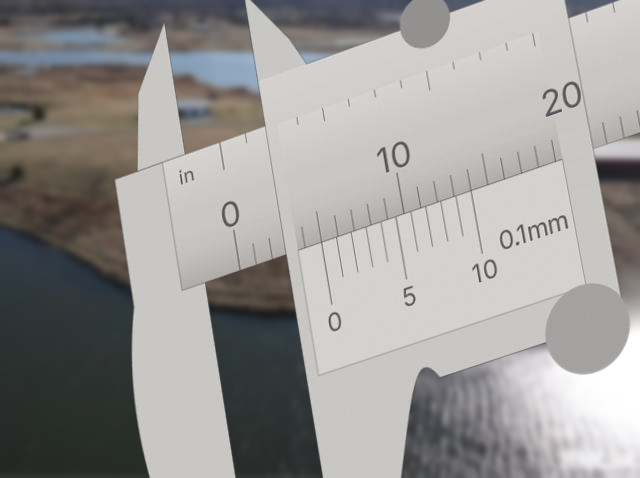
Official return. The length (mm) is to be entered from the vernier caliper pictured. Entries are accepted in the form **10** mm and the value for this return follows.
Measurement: **5.0** mm
